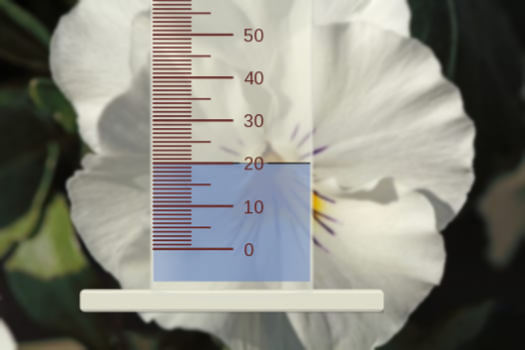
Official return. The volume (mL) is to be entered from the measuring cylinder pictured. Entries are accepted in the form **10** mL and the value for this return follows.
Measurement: **20** mL
